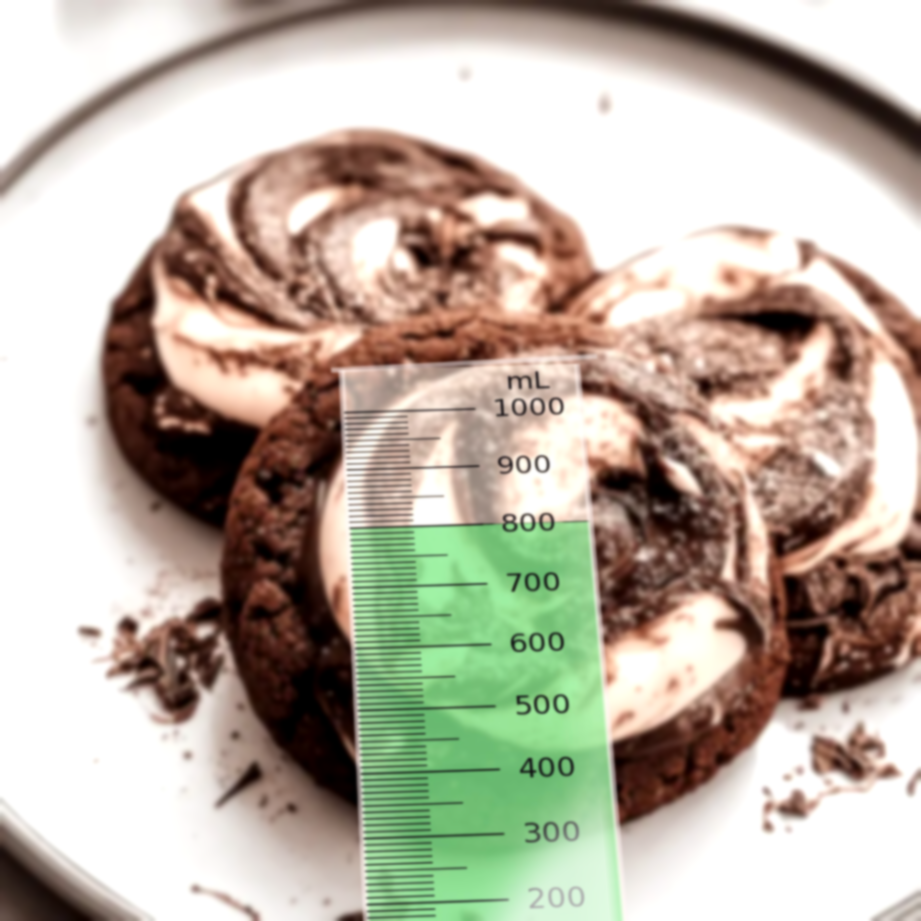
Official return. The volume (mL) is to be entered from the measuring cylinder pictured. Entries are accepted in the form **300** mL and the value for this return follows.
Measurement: **800** mL
